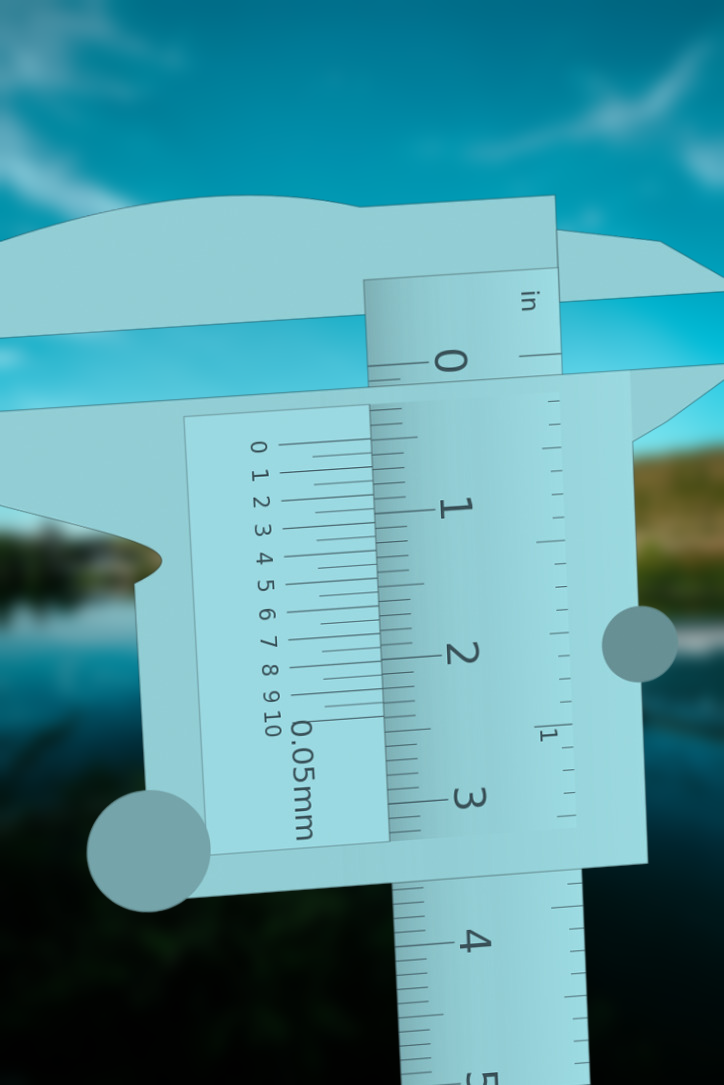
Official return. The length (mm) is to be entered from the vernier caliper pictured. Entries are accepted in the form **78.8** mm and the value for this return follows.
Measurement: **4.9** mm
